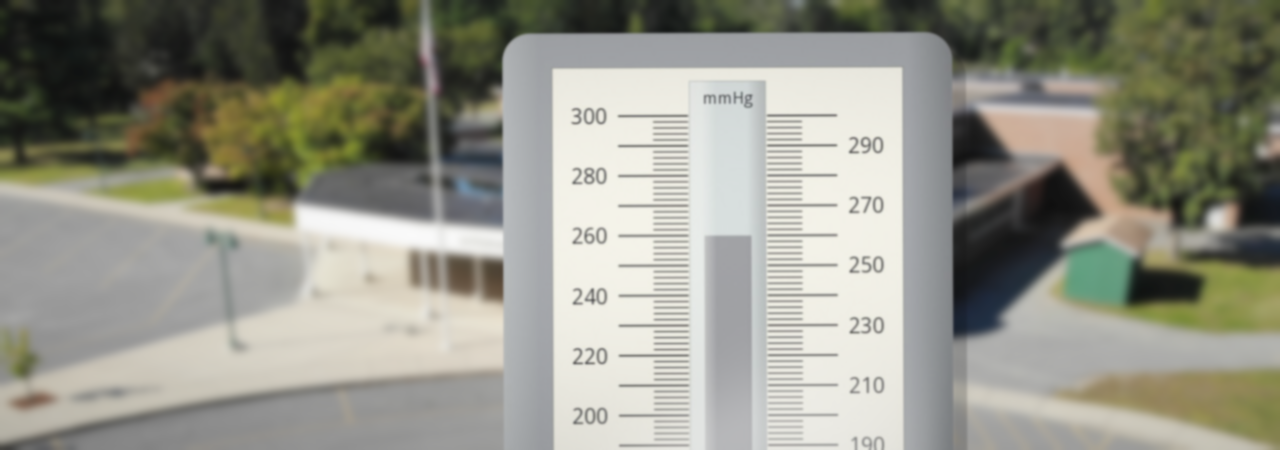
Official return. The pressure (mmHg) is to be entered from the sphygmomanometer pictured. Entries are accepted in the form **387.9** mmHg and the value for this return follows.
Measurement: **260** mmHg
